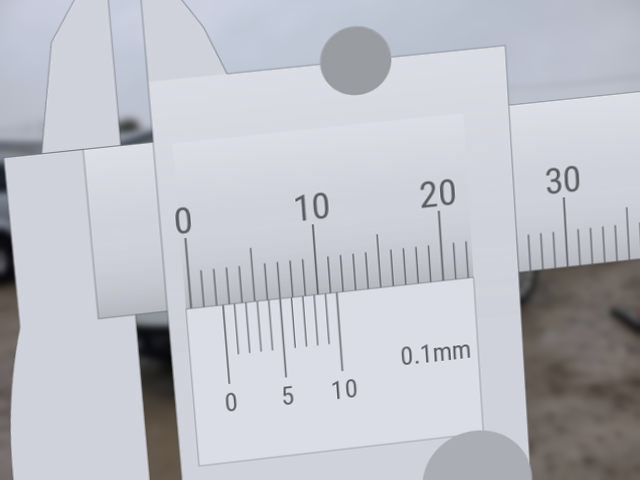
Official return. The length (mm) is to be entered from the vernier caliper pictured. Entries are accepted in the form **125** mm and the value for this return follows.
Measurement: **2.5** mm
